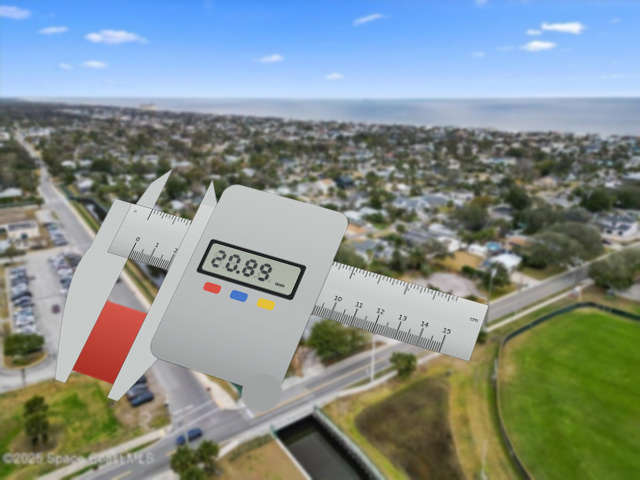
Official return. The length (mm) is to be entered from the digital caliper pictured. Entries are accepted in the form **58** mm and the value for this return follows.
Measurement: **20.89** mm
